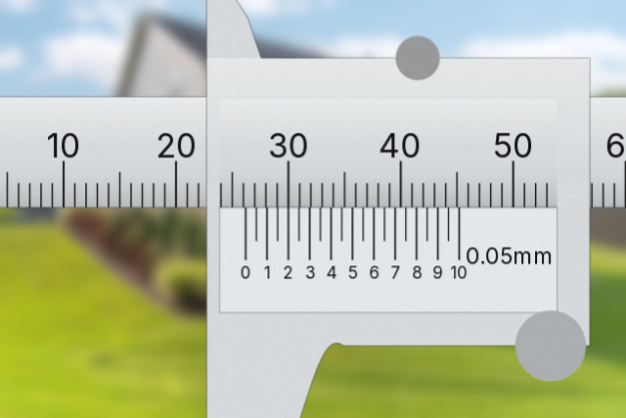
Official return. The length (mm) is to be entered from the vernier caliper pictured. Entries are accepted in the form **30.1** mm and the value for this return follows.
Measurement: **26.2** mm
